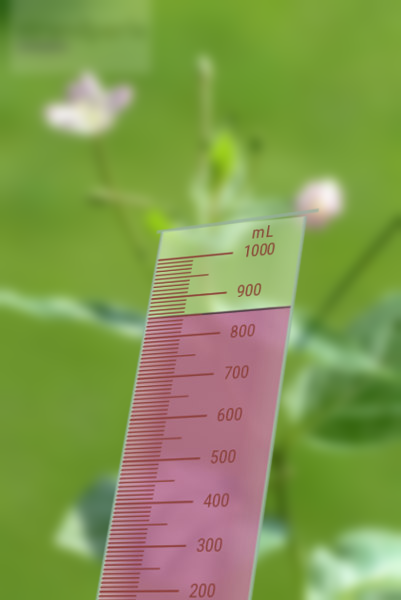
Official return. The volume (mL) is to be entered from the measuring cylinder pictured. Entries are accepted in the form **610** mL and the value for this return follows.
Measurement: **850** mL
